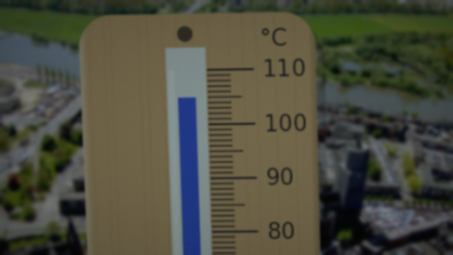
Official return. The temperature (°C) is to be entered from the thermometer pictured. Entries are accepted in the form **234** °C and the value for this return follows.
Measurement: **105** °C
